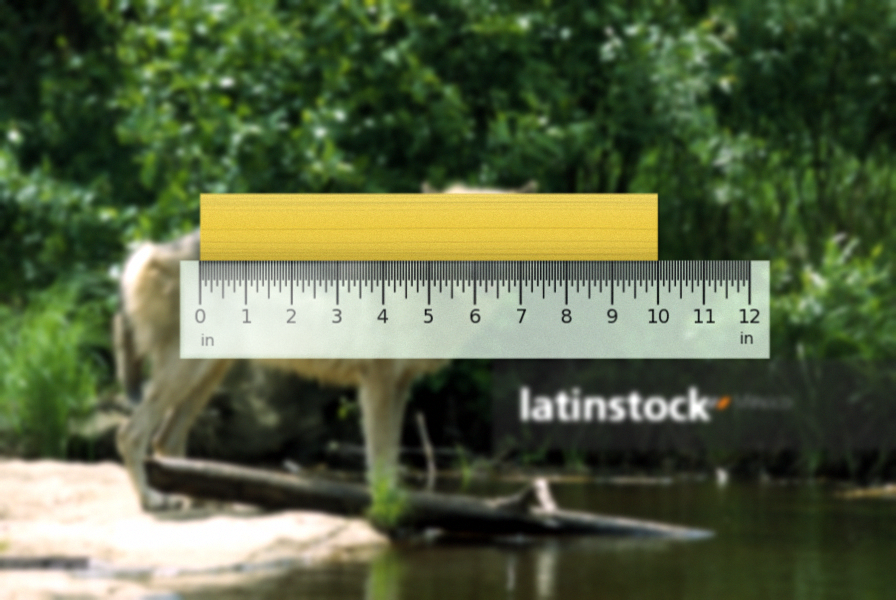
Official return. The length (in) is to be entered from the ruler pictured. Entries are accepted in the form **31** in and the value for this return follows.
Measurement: **10** in
